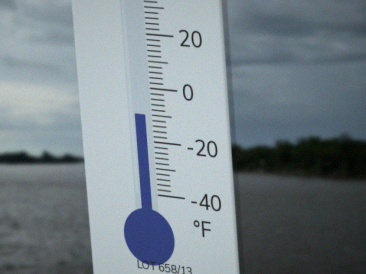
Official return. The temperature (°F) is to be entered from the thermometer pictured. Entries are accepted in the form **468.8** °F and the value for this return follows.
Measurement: **-10** °F
